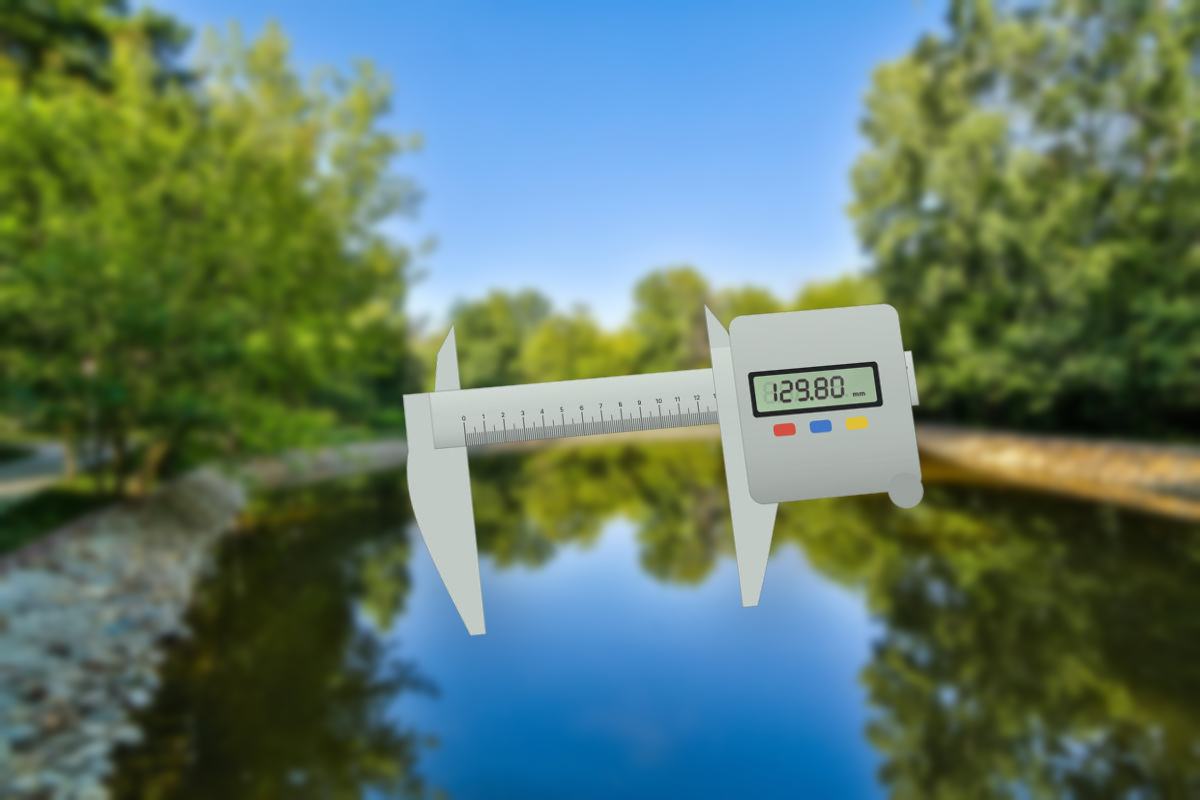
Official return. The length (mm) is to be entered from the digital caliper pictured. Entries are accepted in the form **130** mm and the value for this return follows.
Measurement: **129.80** mm
